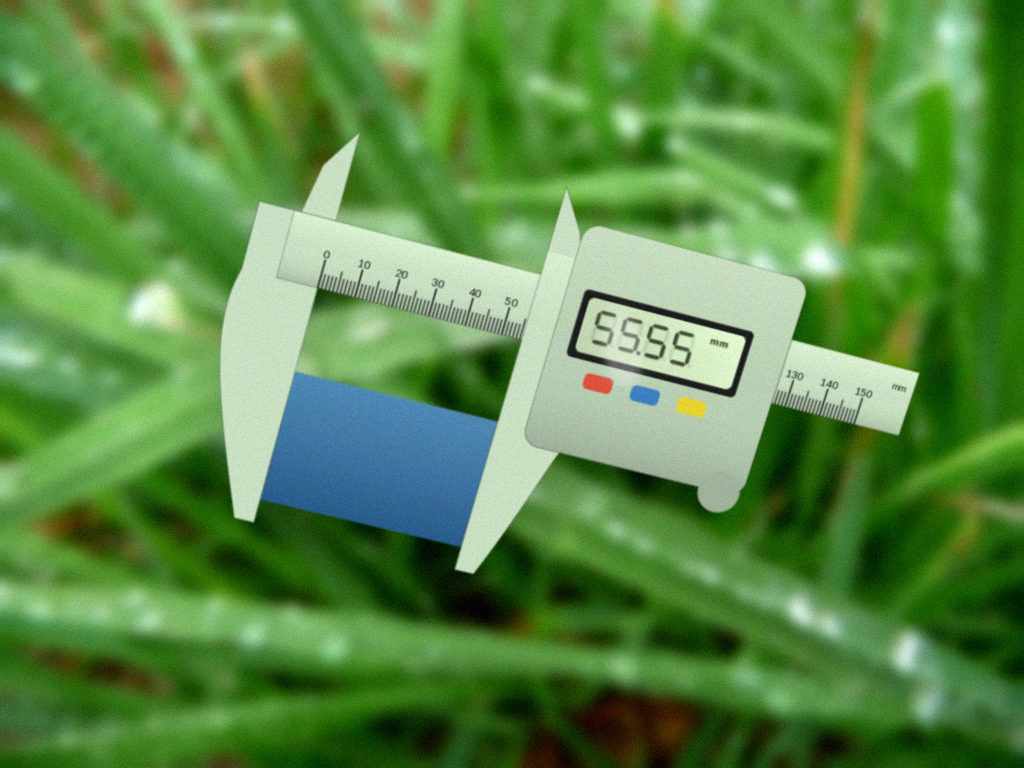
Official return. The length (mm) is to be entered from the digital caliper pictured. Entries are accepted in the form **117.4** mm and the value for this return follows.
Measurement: **55.55** mm
